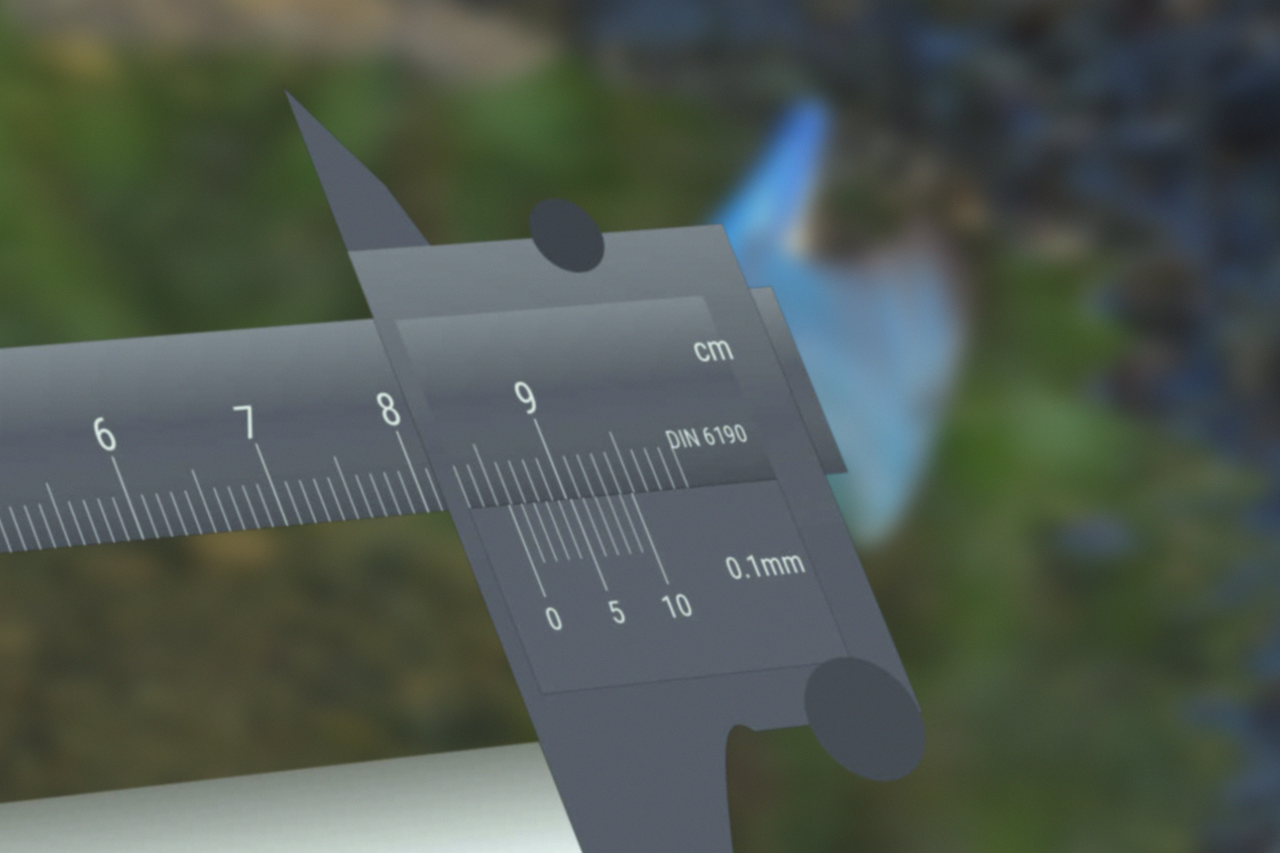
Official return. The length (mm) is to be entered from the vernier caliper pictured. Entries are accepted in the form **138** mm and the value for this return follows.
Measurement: **85.8** mm
